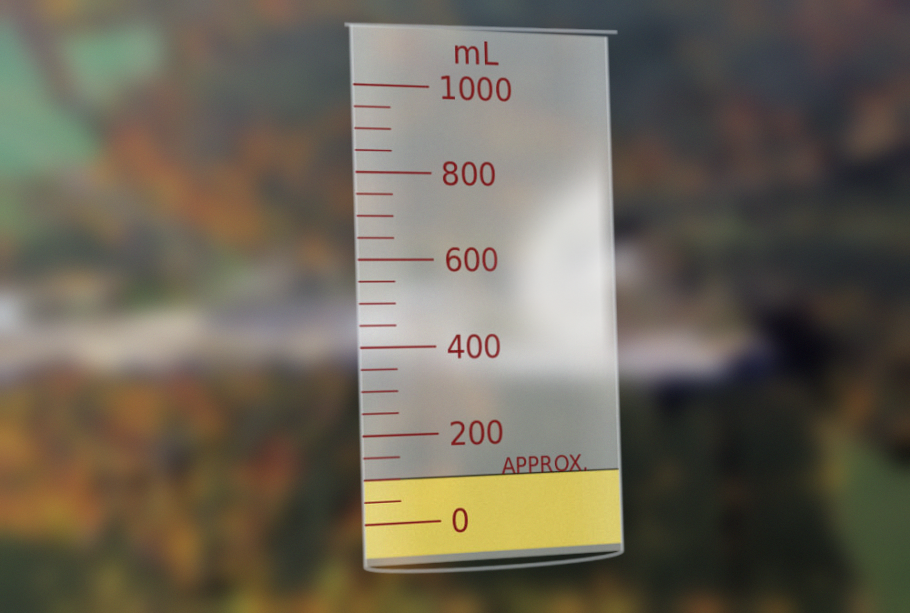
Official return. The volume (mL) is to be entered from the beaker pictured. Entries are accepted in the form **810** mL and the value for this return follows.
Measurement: **100** mL
